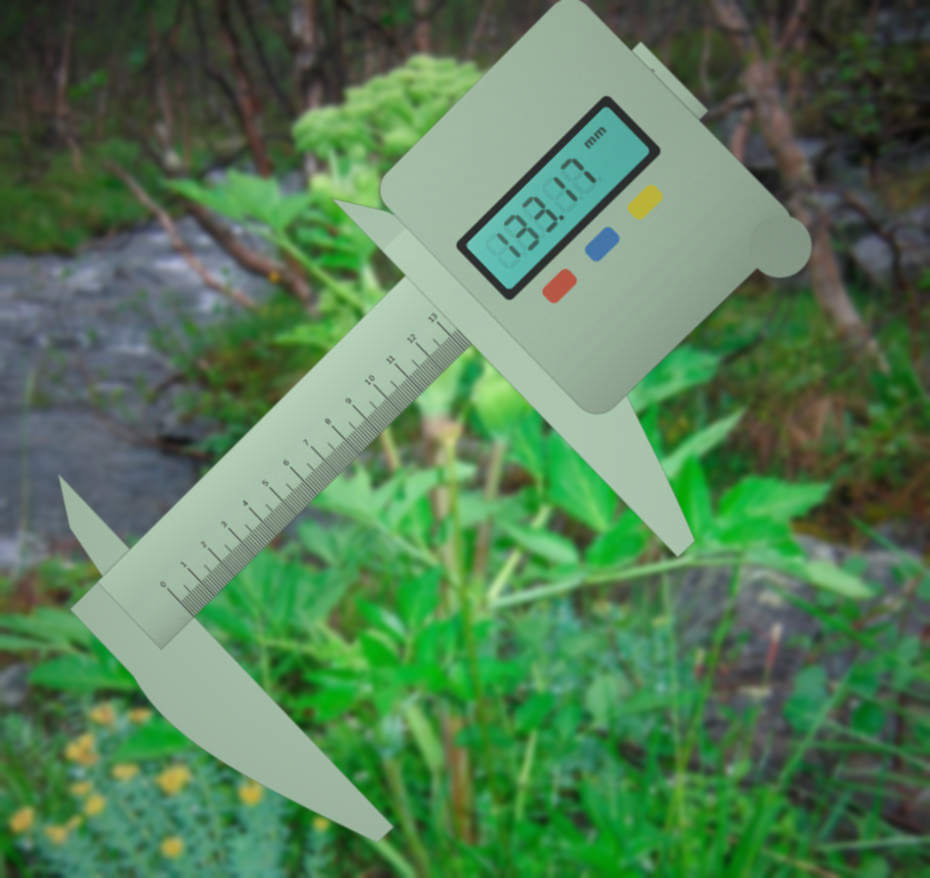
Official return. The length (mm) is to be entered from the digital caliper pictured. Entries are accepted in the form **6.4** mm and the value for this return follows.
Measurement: **133.17** mm
